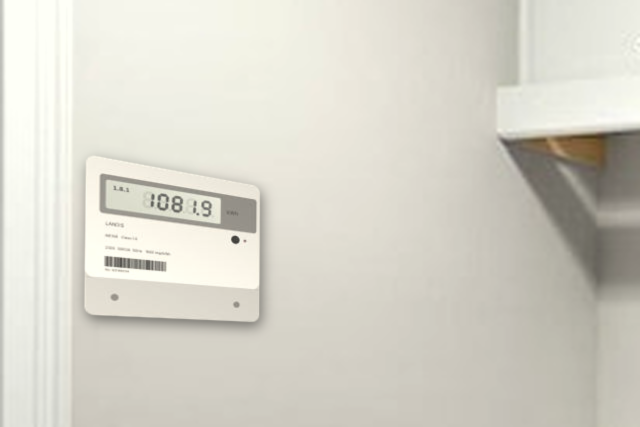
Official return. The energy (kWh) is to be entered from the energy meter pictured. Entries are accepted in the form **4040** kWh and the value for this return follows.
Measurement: **1081.9** kWh
